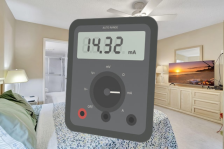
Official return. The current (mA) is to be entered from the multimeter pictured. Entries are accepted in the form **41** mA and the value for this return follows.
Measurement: **14.32** mA
